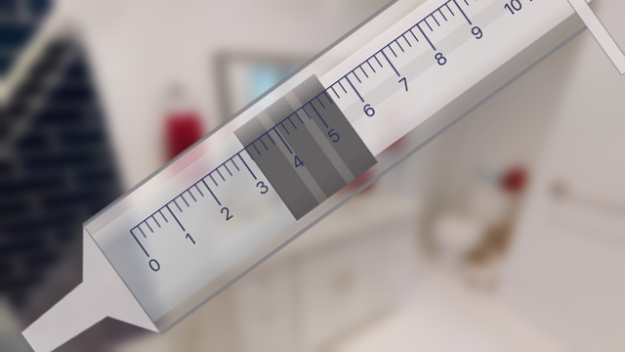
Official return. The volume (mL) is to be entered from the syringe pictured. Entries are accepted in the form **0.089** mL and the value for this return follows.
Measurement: **3.2** mL
